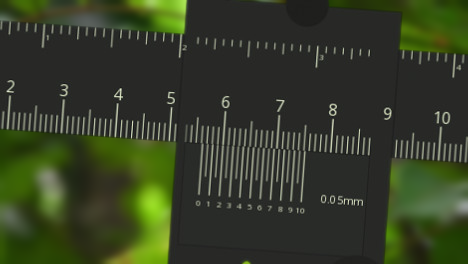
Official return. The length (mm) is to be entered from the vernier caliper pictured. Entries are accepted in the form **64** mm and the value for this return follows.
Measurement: **56.2** mm
